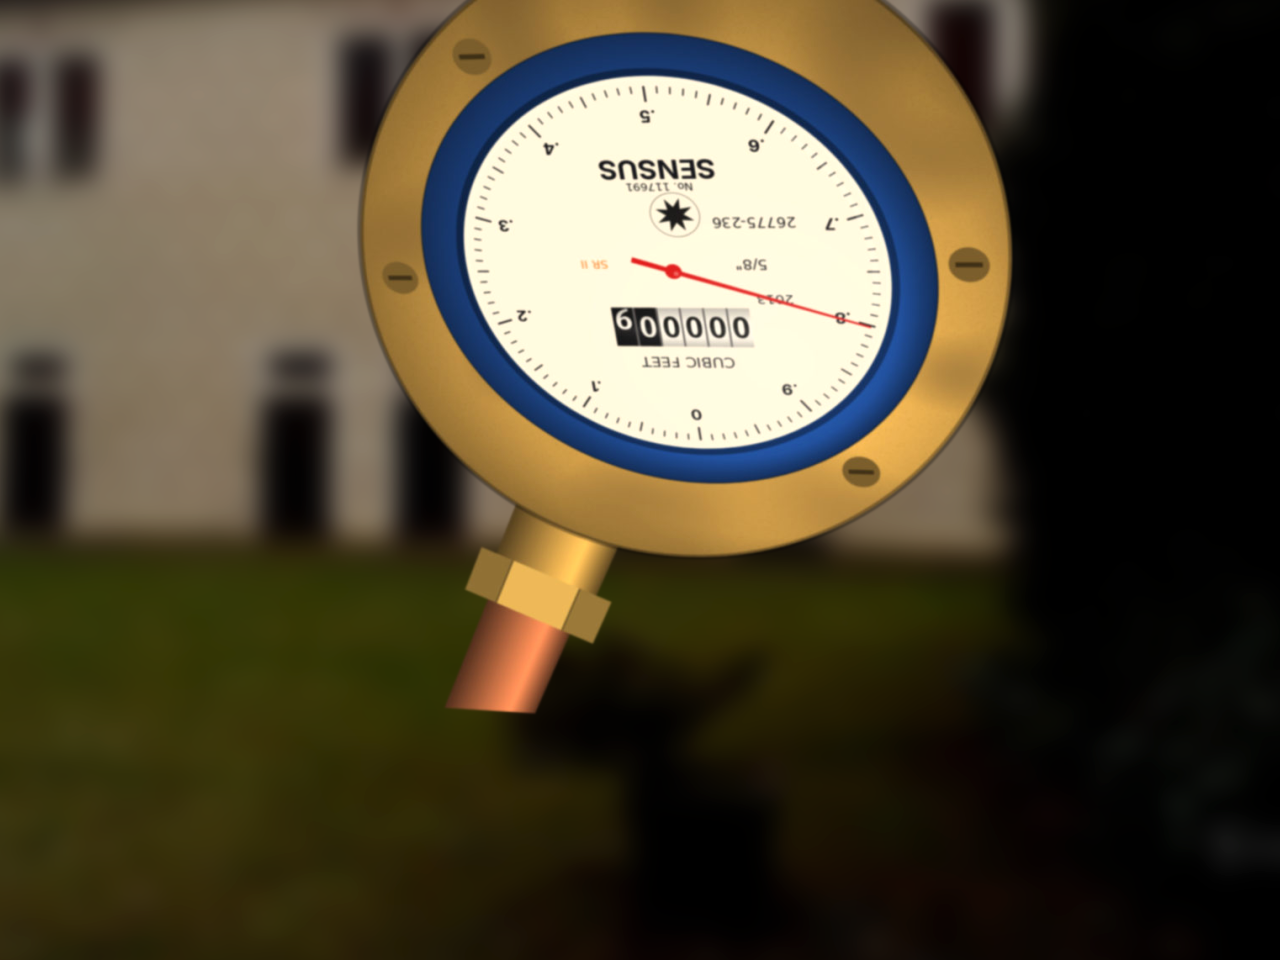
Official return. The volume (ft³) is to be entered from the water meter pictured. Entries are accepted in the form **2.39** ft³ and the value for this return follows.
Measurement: **8.80** ft³
